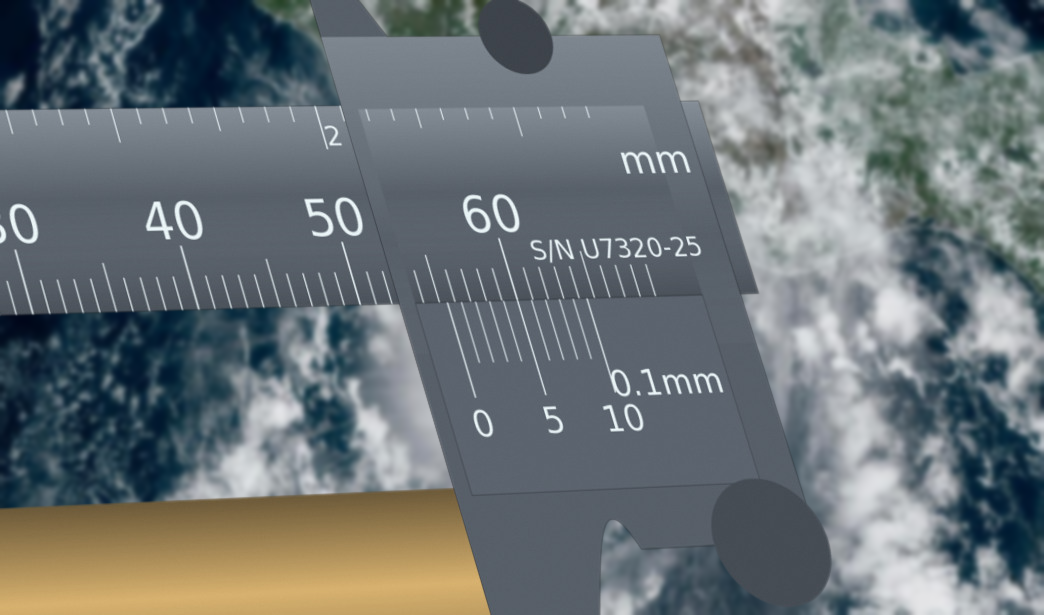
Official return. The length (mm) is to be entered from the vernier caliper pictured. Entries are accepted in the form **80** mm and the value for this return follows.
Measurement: **55.5** mm
